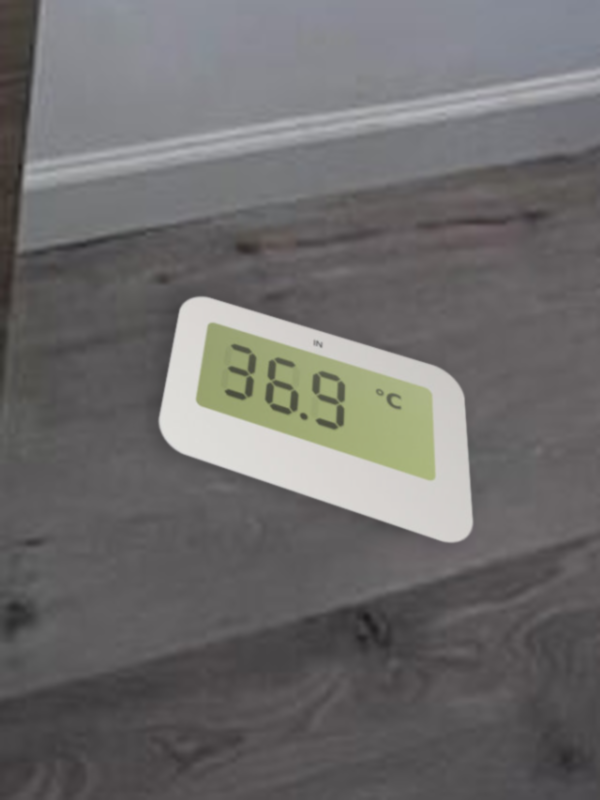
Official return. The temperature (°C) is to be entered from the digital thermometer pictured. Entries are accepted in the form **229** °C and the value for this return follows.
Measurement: **36.9** °C
